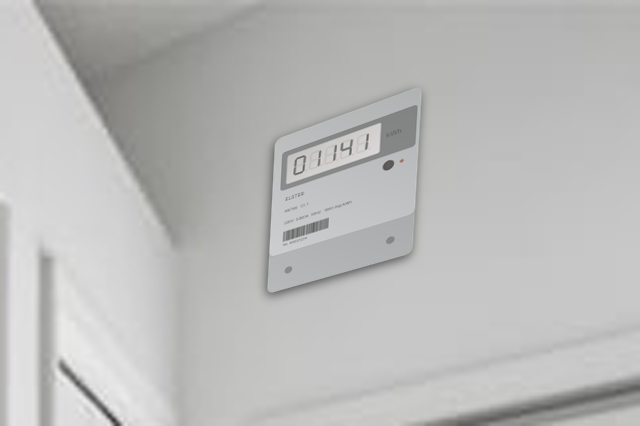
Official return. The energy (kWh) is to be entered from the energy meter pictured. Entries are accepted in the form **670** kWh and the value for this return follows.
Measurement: **1141** kWh
